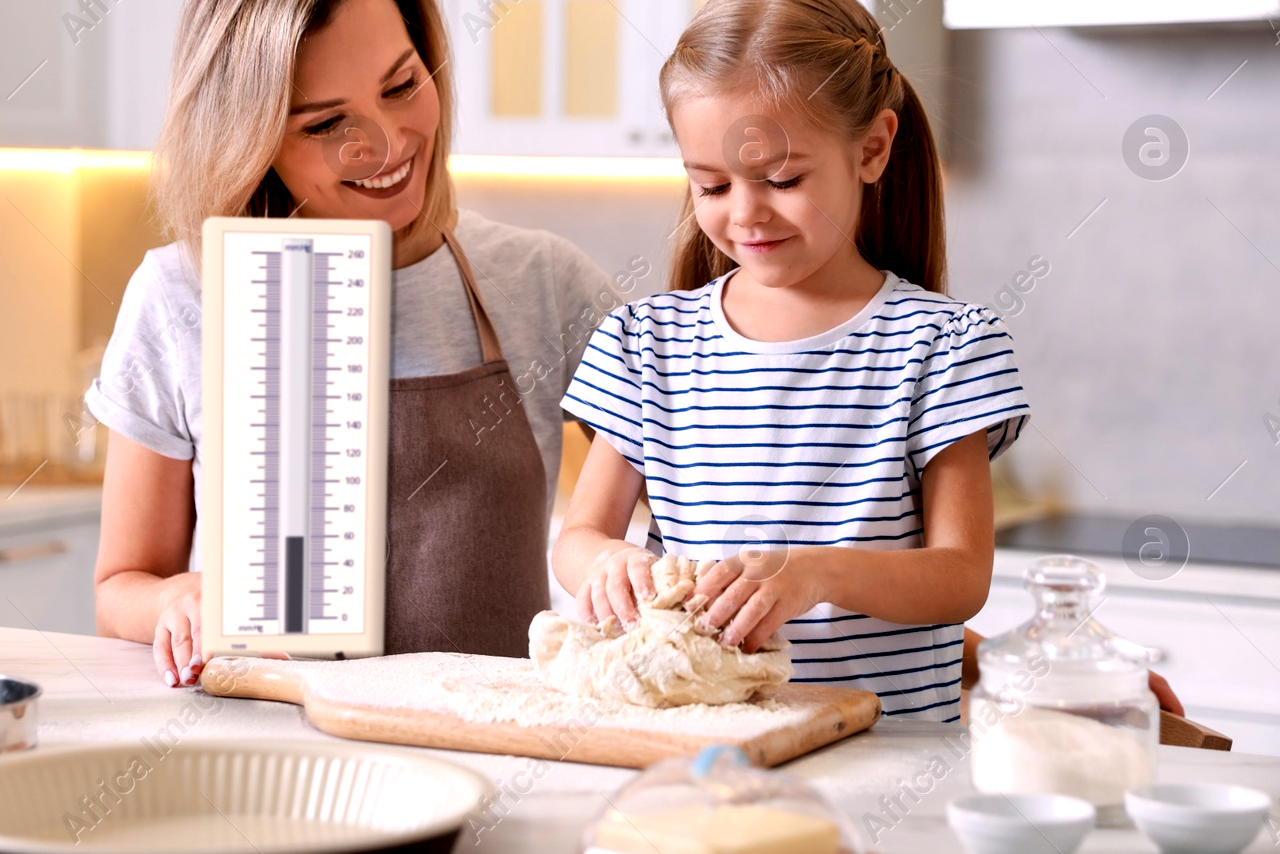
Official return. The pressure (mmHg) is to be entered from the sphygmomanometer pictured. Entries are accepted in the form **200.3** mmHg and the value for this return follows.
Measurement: **60** mmHg
